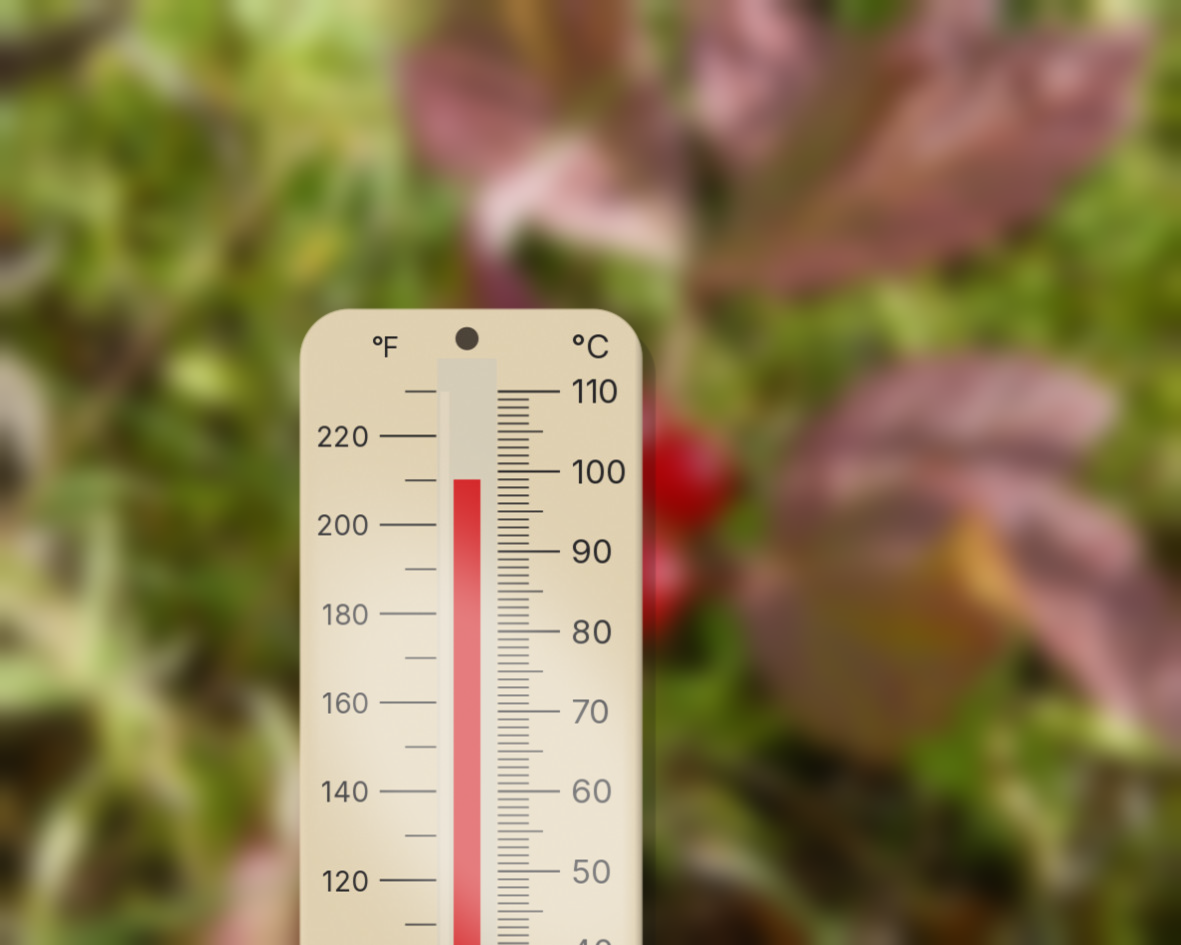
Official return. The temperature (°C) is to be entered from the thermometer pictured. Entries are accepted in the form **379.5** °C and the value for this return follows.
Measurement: **99** °C
